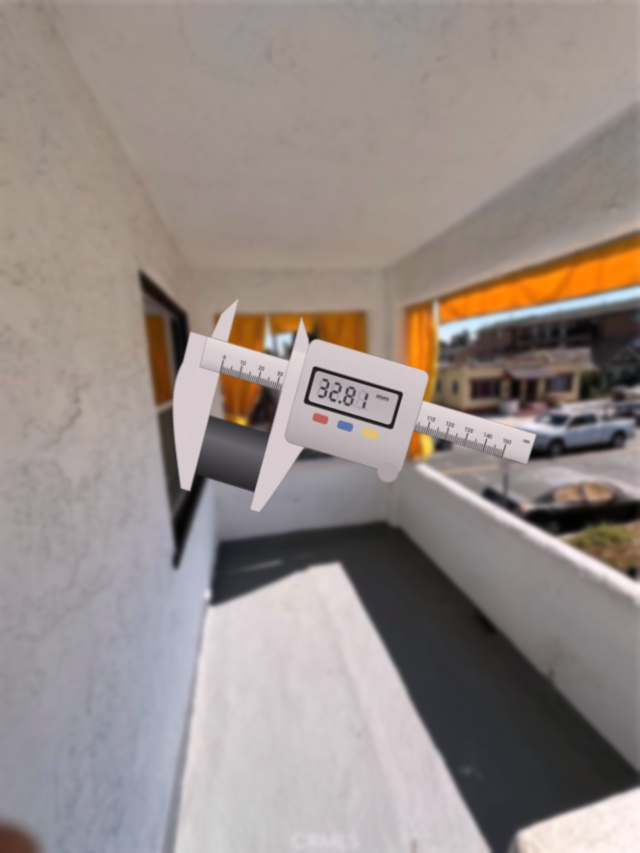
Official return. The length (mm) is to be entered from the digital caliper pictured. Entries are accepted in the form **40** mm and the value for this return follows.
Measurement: **32.81** mm
